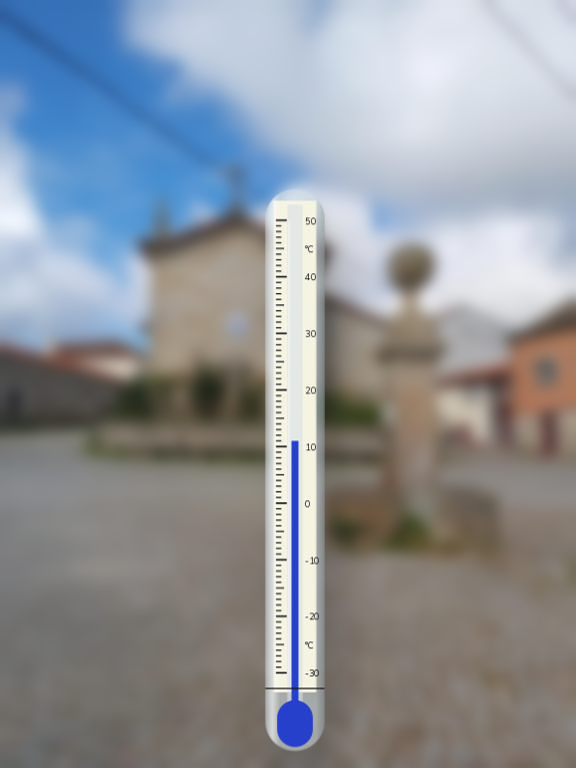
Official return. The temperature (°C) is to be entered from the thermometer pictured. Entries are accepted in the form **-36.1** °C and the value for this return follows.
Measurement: **11** °C
